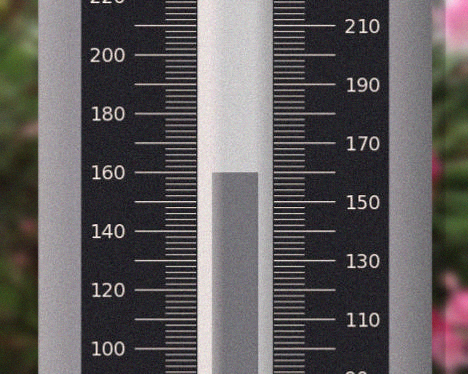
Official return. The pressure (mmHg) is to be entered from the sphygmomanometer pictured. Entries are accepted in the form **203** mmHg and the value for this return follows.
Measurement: **160** mmHg
